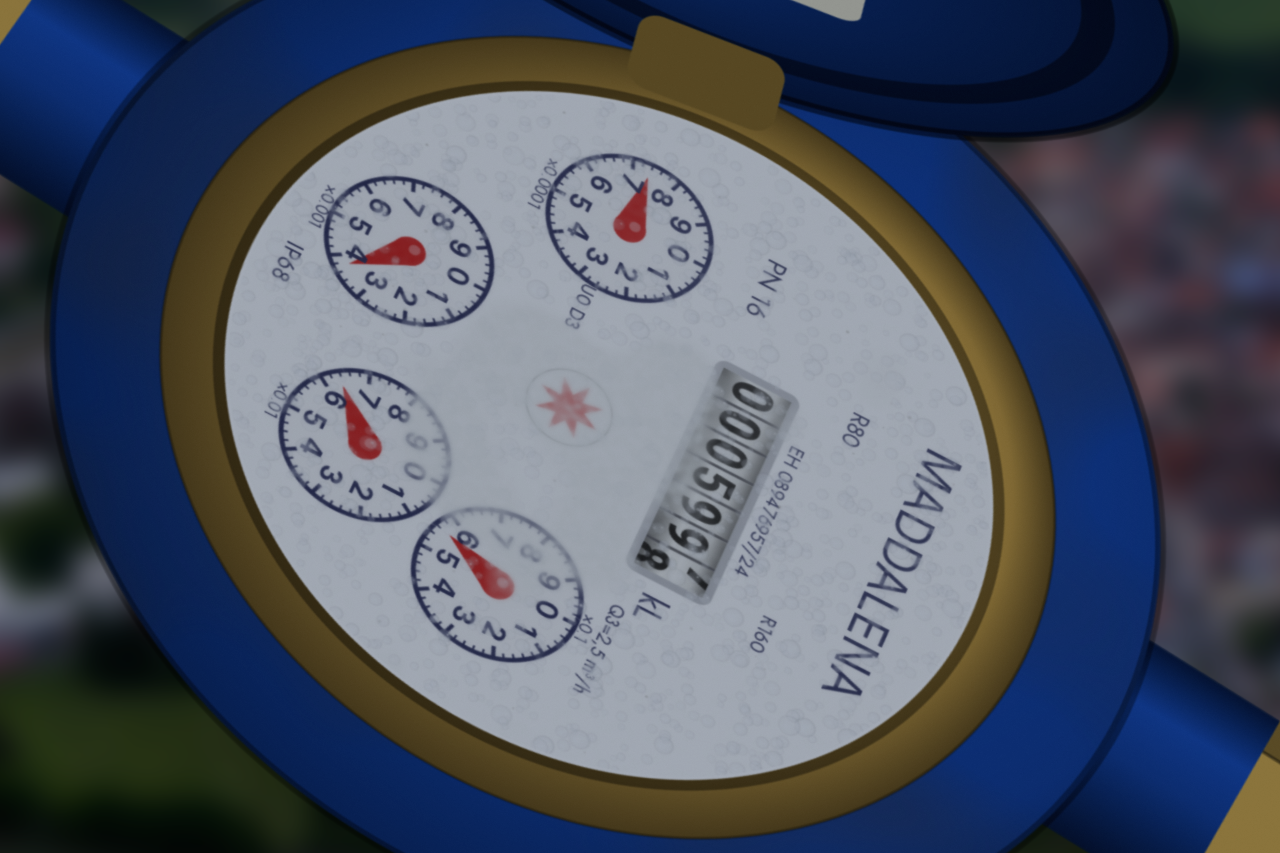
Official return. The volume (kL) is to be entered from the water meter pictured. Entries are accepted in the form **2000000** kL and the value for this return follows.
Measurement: **5997.5637** kL
